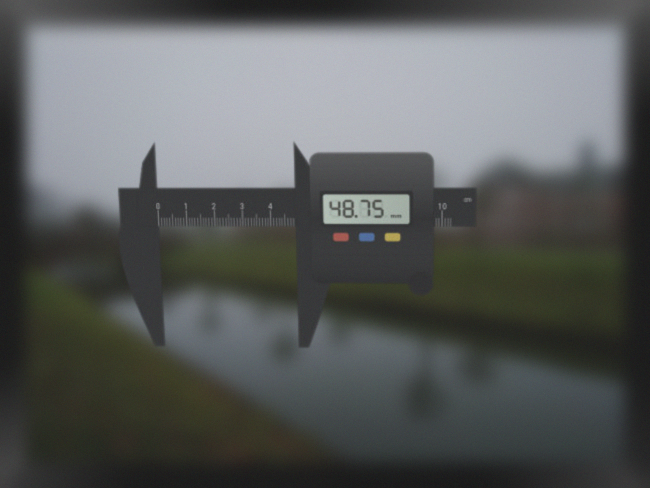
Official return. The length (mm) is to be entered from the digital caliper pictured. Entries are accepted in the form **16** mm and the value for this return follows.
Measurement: **48.75** mm
